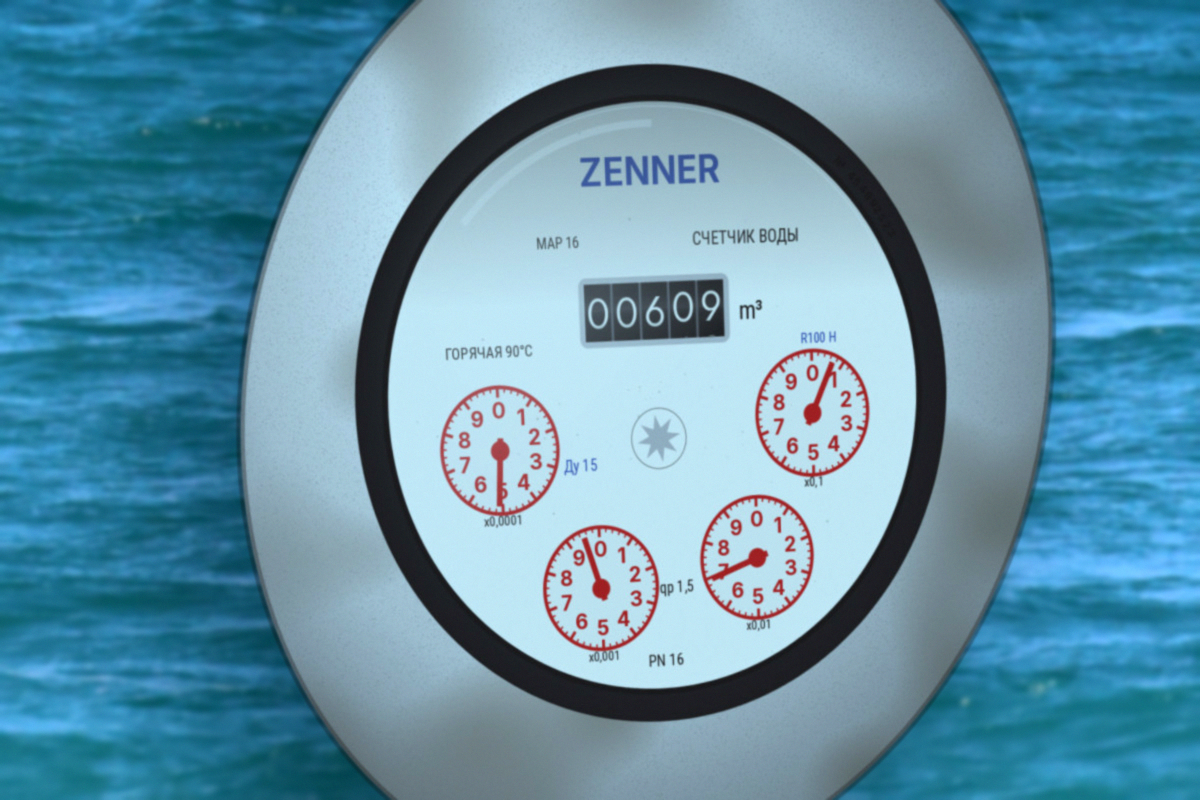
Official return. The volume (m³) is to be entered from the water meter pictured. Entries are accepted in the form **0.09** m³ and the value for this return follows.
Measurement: **609.0695** m³
